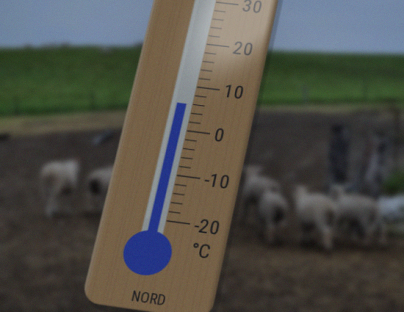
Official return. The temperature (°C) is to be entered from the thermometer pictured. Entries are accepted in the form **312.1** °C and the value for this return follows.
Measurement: **6** °C
